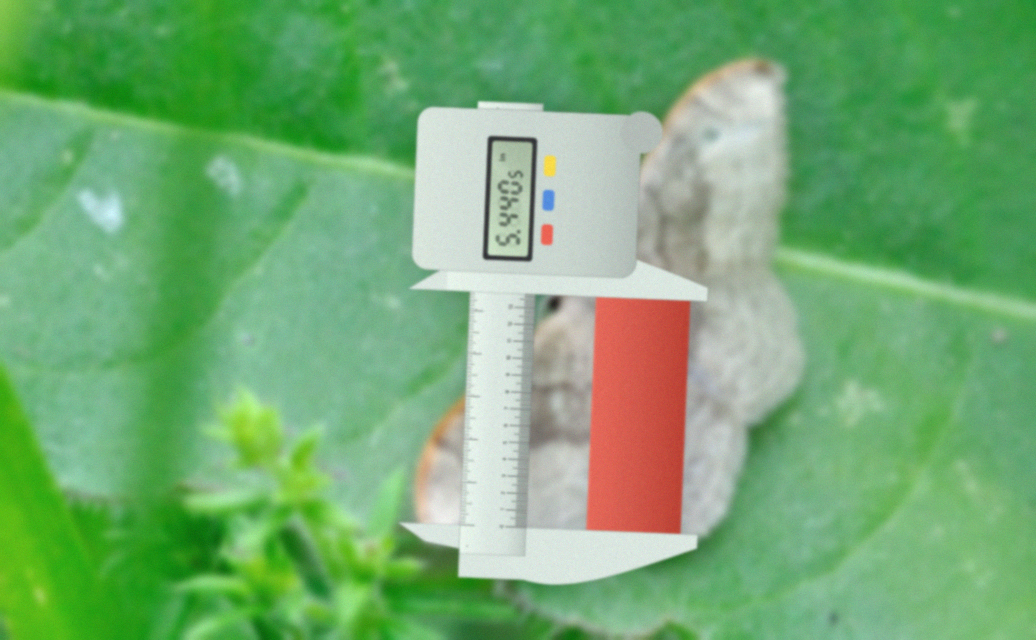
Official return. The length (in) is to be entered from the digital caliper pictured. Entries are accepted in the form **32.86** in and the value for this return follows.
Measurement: **5.4405** in
